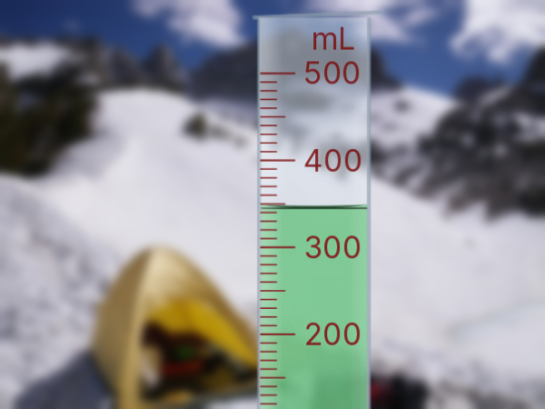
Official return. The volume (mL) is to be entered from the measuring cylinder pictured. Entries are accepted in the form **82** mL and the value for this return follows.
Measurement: **345** mL
